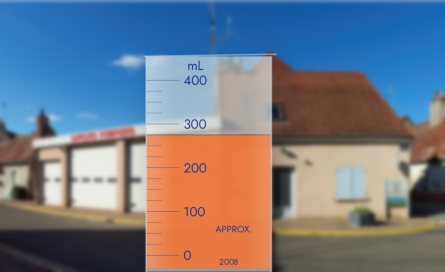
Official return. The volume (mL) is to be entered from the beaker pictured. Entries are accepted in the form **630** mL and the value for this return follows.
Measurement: **275** mL
